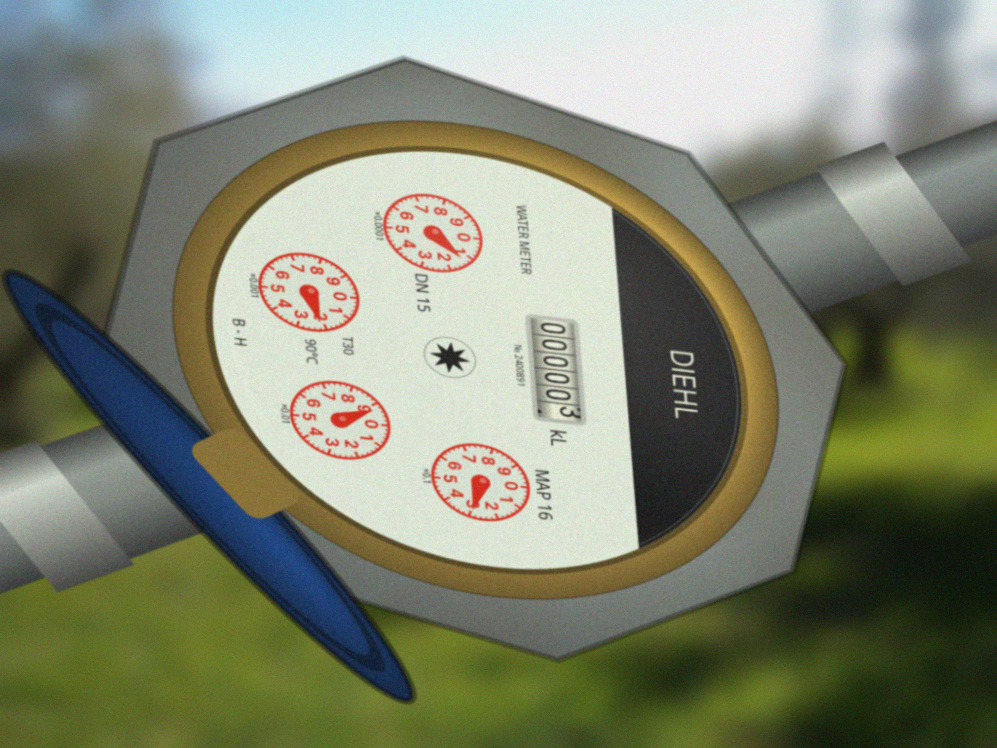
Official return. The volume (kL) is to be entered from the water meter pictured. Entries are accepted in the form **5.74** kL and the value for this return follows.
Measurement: **3.2921** kL
